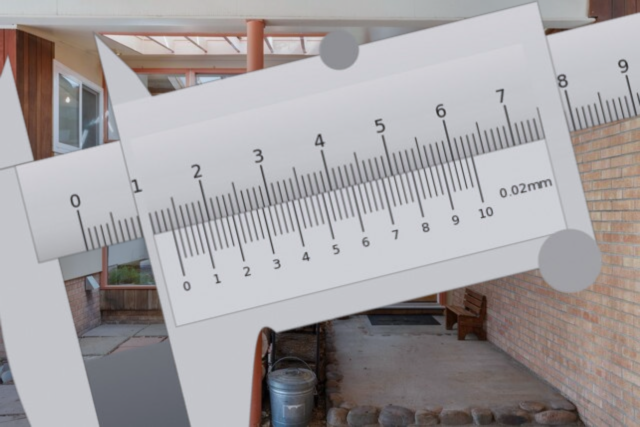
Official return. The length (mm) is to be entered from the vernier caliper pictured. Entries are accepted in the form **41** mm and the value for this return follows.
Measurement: **14.0** mm
